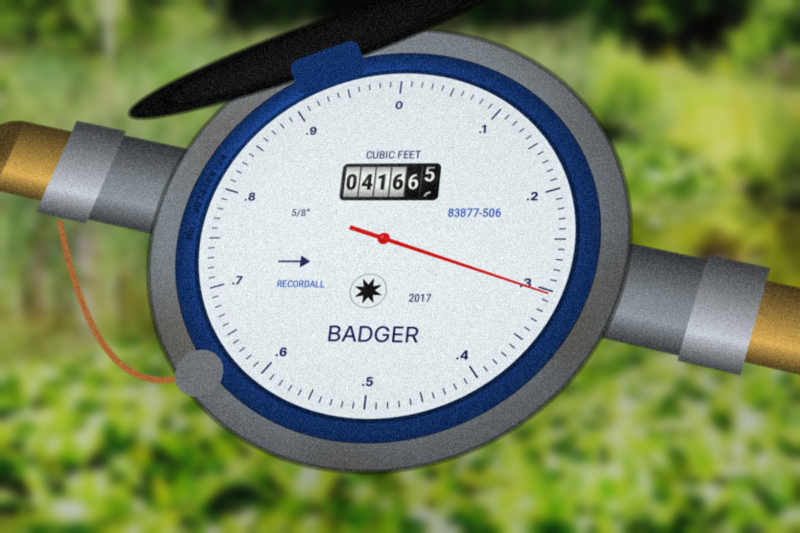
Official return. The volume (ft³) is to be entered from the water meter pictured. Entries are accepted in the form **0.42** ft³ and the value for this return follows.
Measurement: **41665.30** ft³
